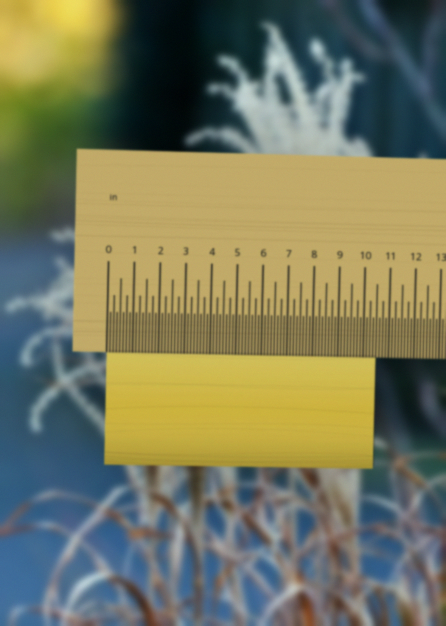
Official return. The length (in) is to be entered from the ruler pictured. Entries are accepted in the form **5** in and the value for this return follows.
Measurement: **10.5** in
